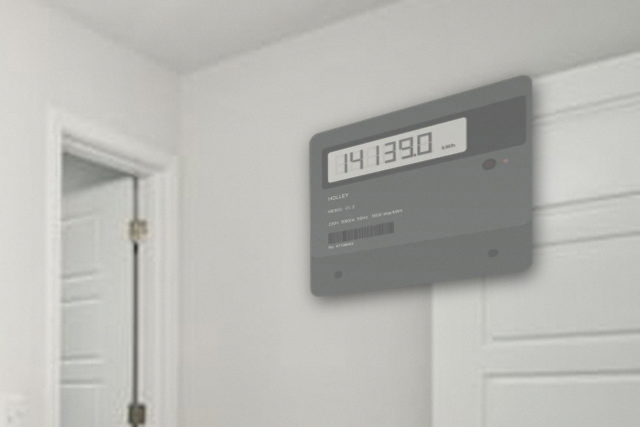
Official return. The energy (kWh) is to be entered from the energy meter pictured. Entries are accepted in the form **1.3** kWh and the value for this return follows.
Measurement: **14139.0** kWh
